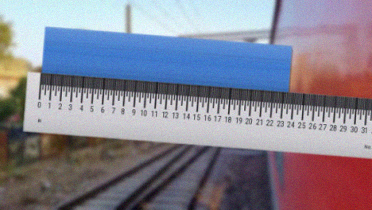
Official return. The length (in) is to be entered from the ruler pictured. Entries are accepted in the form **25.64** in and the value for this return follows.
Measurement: **23.5** in
